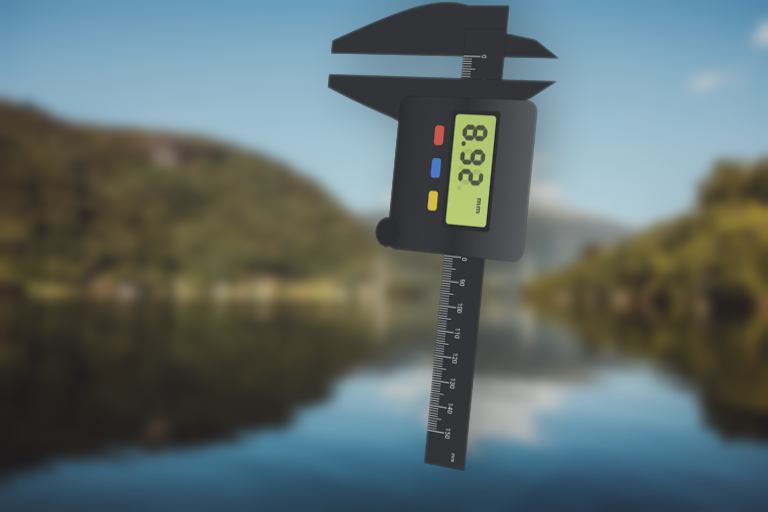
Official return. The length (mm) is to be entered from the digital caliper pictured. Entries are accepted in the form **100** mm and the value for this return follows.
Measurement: **8.92** mm
